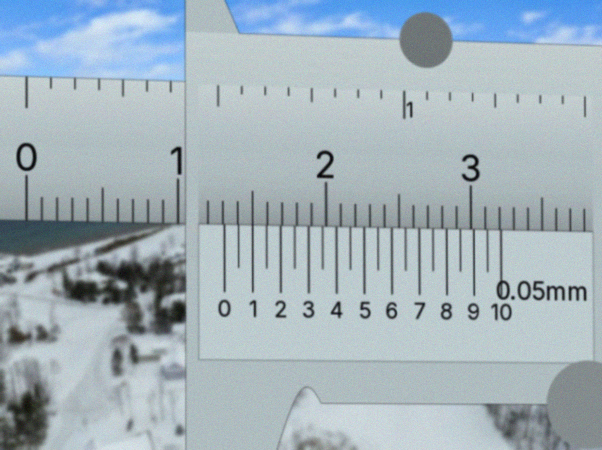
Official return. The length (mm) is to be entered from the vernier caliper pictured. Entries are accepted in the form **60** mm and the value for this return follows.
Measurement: **13.1** mm
